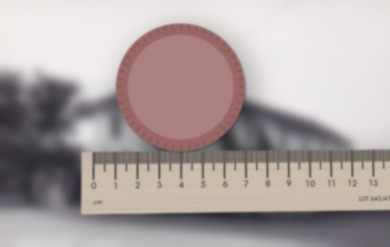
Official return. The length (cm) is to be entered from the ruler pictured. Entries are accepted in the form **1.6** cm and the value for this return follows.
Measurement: **6** cm
